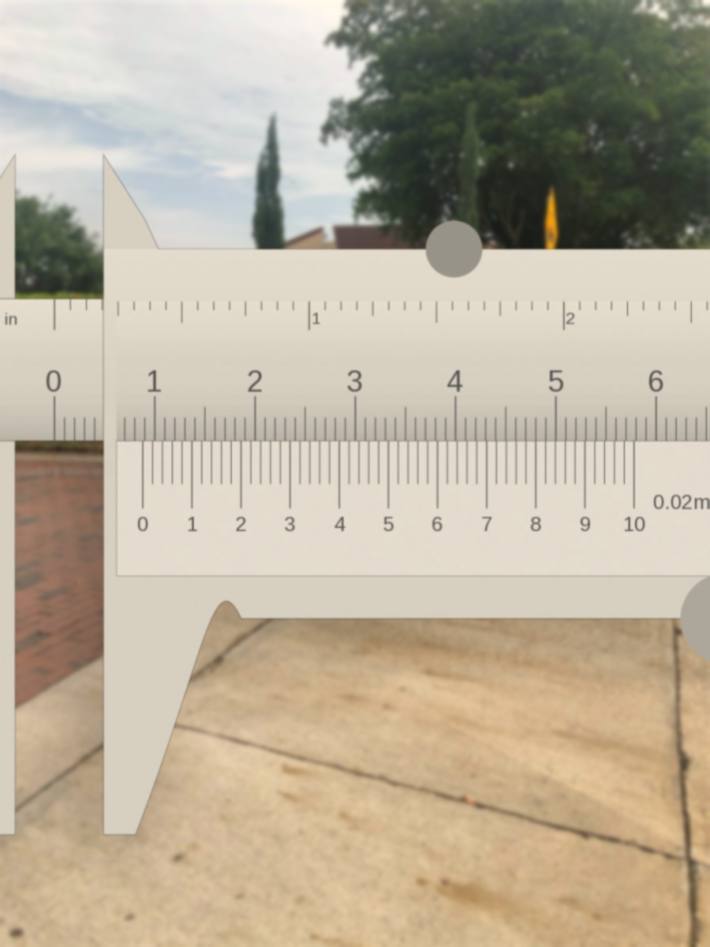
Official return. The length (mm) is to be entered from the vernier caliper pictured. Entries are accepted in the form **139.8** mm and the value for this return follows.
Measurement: **8.8** mm
